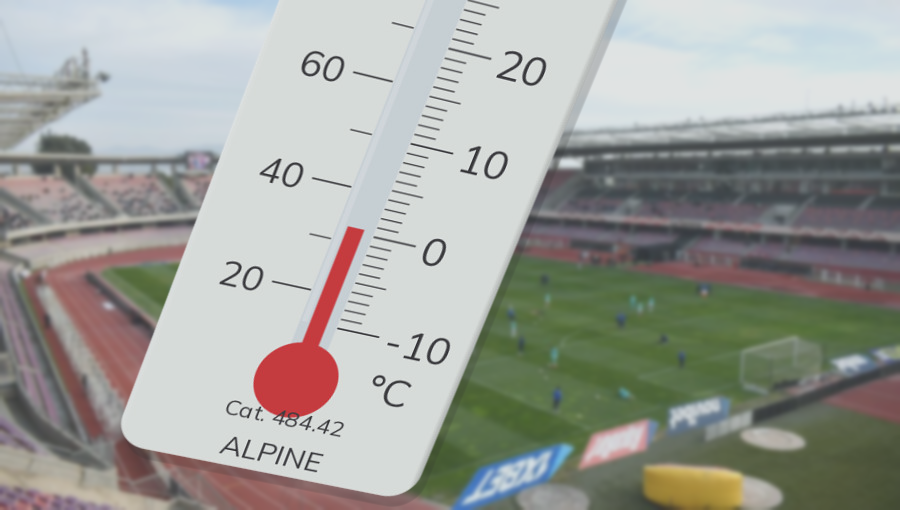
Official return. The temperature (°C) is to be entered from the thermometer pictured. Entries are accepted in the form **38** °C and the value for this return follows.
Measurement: **0.5** °C
